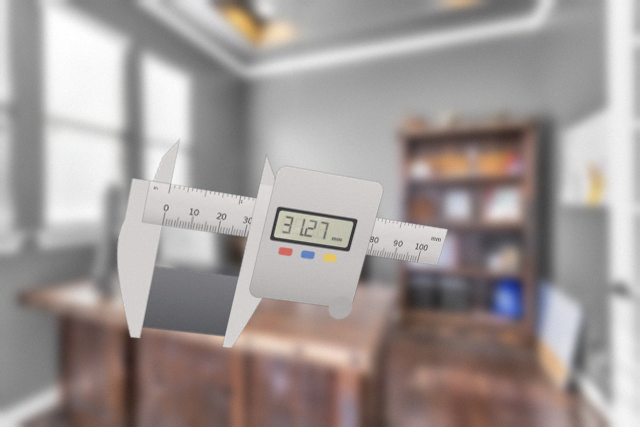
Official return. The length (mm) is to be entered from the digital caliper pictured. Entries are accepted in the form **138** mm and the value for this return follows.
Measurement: **31.27** mm
